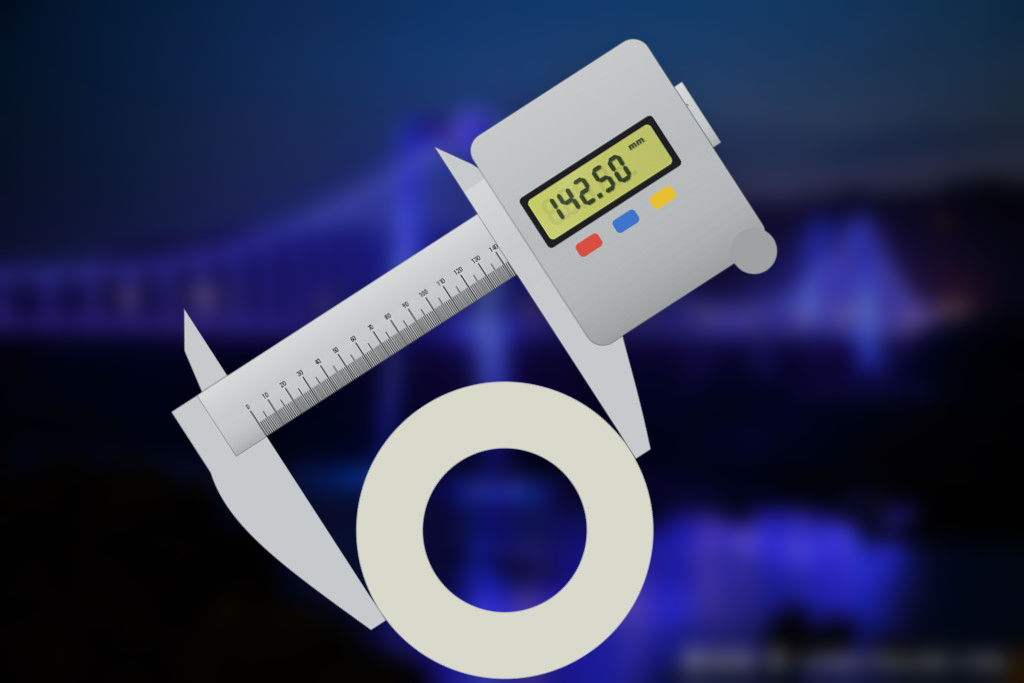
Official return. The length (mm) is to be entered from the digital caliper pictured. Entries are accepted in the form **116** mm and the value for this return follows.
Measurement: **142.50** mm
